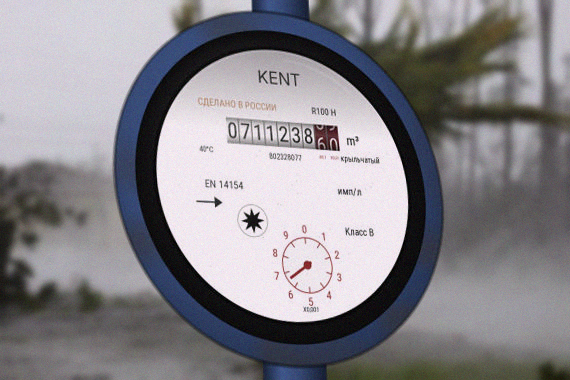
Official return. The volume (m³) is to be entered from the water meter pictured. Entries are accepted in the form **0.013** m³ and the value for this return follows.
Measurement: **711238.596** m³
